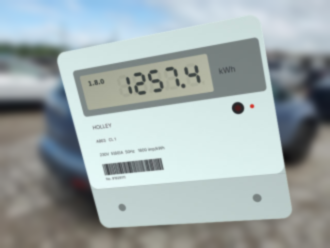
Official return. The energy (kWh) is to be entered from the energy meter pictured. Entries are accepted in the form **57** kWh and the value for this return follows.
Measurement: **1257.4** kWh
